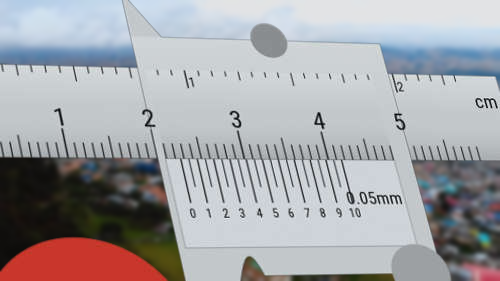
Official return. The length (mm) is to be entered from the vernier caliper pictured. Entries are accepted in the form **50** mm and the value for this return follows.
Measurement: **22.6** mm
